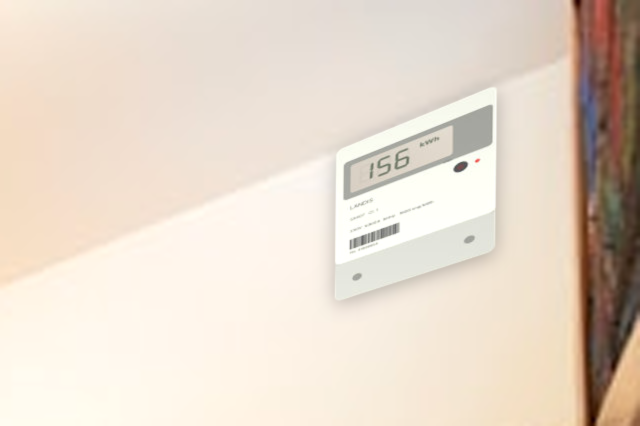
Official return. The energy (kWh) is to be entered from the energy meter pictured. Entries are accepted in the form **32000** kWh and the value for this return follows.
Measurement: **156** kWh
